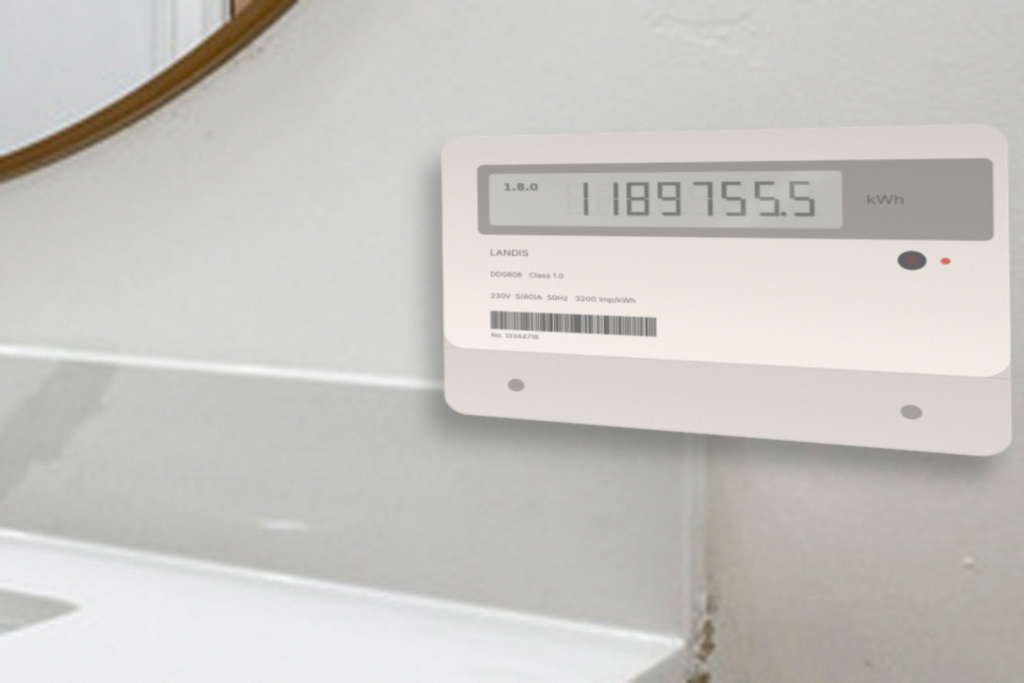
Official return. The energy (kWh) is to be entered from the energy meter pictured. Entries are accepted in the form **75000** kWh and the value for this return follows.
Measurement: **1189755.5** kWh
